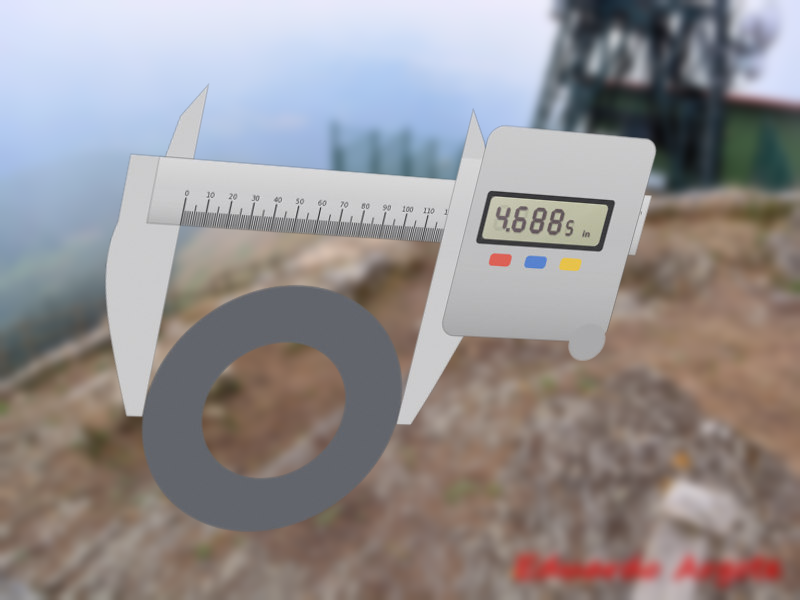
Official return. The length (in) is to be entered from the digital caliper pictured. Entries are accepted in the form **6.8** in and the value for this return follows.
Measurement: **4.6885** in
